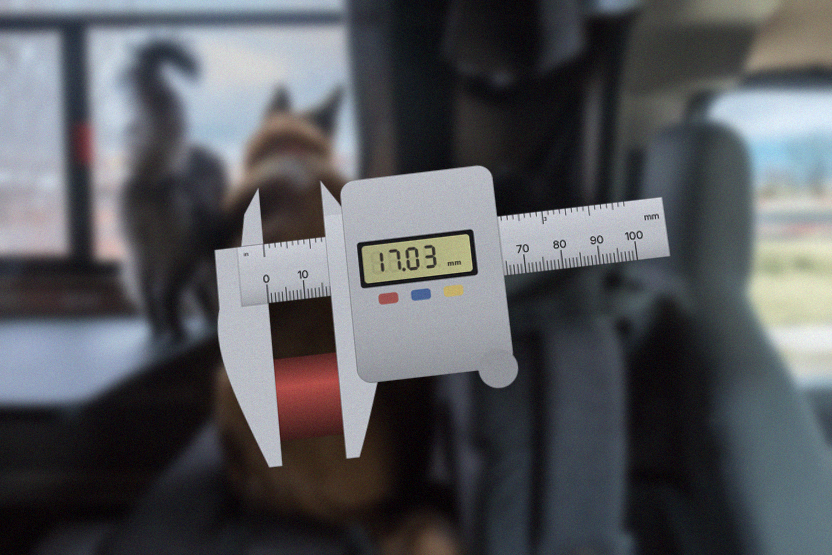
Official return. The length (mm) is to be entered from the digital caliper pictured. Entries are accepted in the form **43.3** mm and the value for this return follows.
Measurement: **17.03** mm
